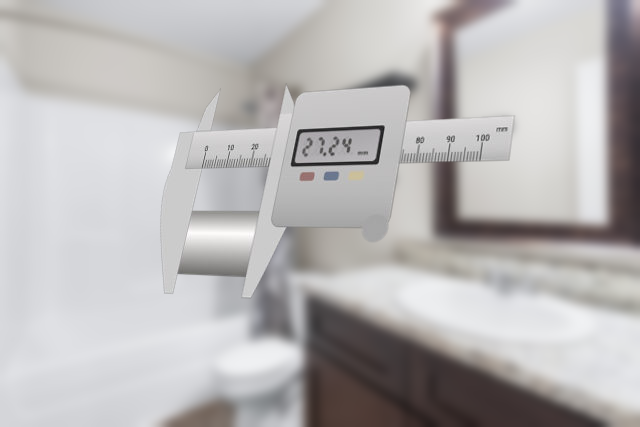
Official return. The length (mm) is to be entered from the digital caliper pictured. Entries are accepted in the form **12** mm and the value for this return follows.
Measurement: **27.24** mm
